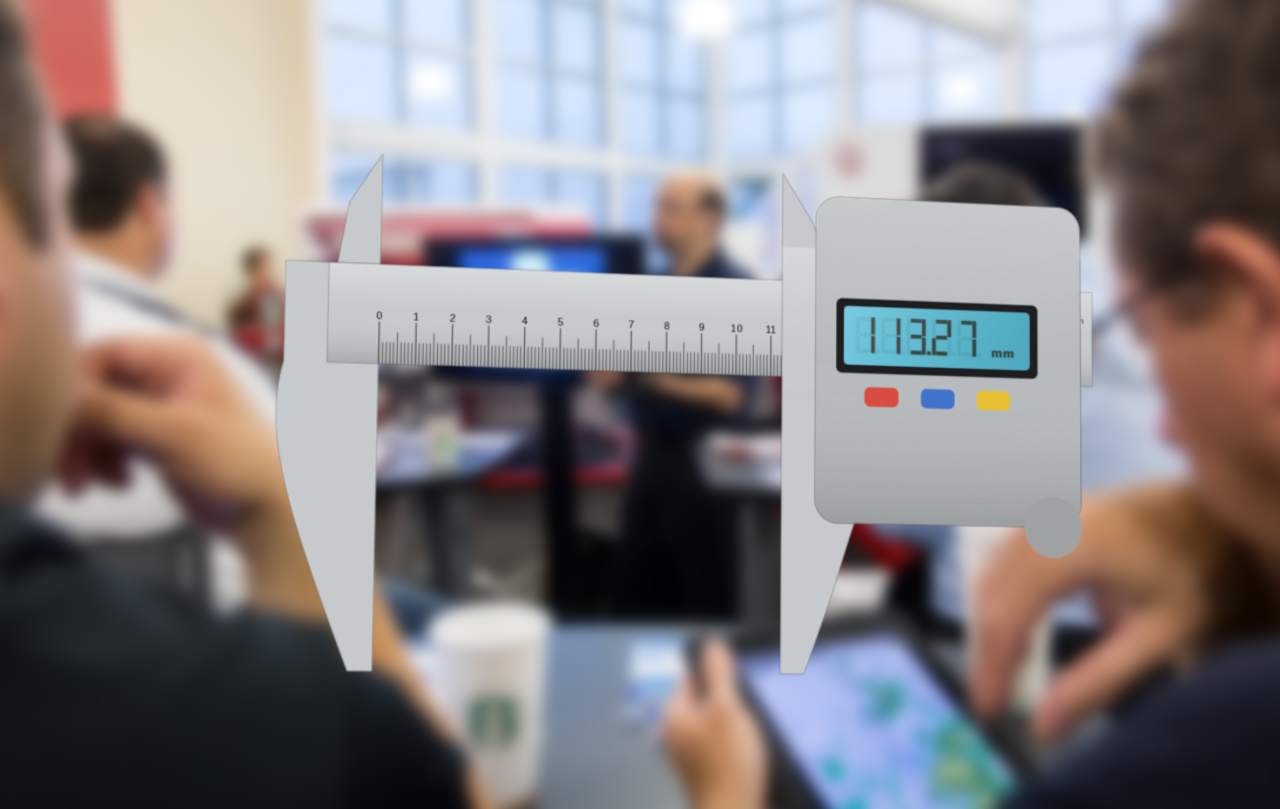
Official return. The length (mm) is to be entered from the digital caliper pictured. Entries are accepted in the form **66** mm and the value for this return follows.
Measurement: **113.27** mm
